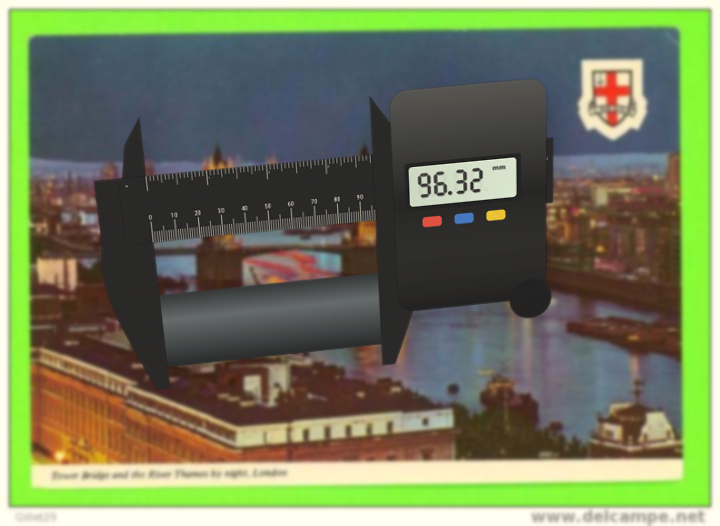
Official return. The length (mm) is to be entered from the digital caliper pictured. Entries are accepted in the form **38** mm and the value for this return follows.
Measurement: **96.32** mm
